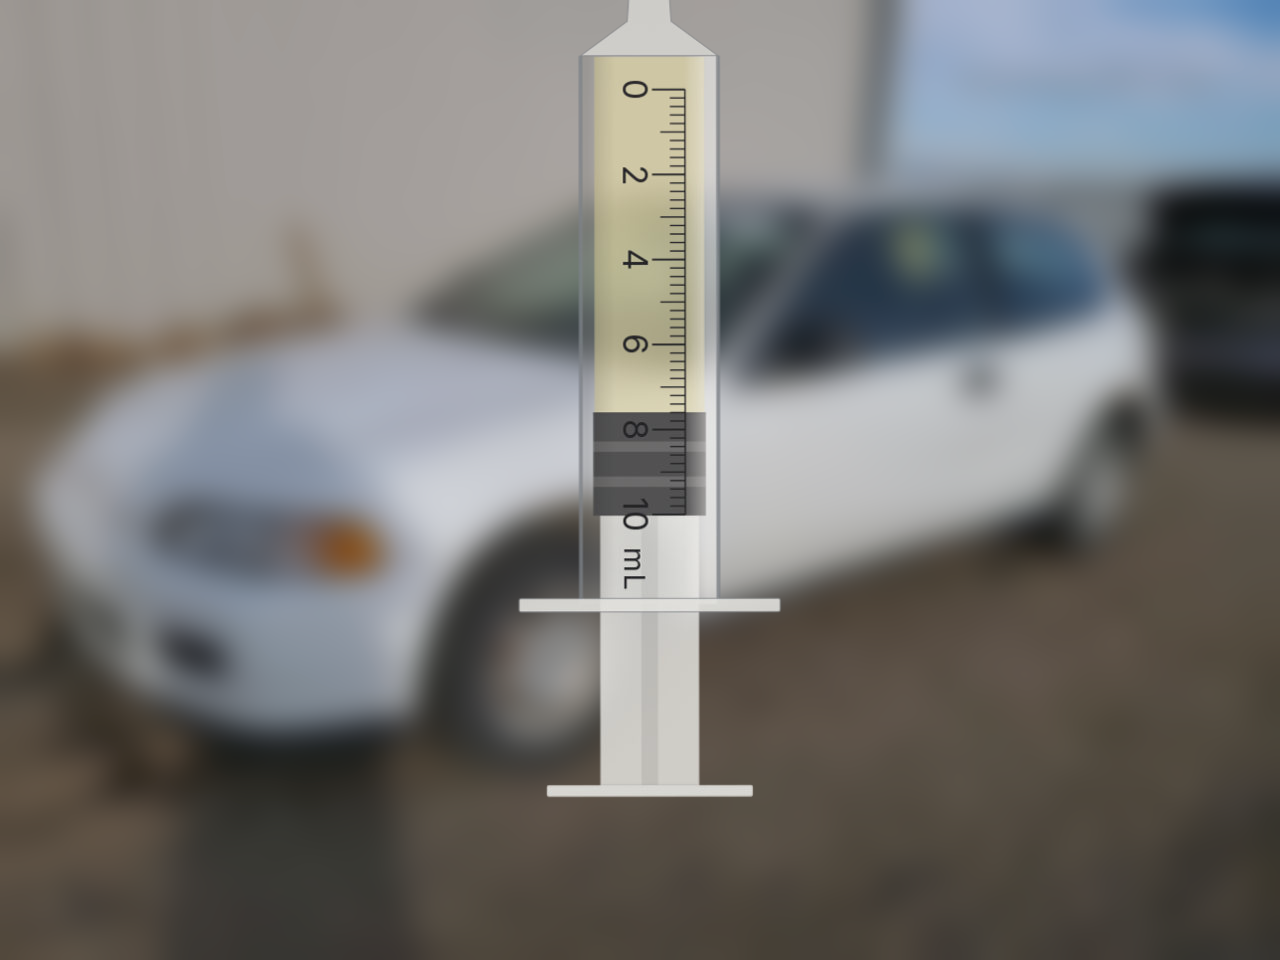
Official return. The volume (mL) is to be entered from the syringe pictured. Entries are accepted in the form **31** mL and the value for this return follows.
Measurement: **7.6** mL
